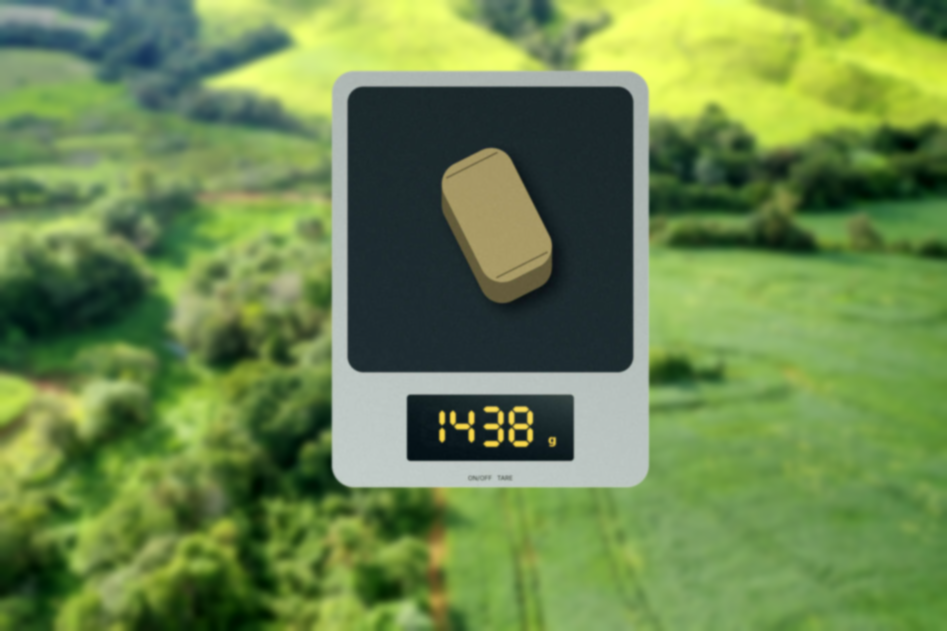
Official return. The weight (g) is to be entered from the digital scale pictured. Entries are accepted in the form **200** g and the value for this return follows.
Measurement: **1438** g
